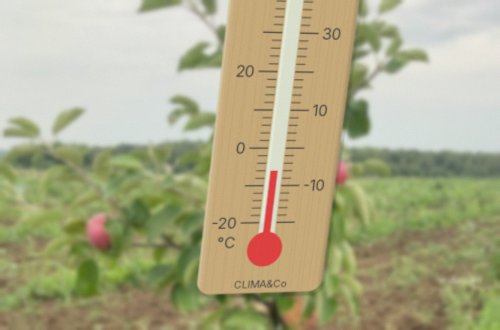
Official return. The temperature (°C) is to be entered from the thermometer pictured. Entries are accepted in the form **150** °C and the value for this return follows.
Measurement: **-6** °C
